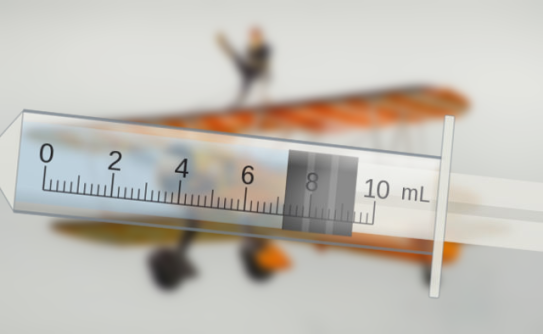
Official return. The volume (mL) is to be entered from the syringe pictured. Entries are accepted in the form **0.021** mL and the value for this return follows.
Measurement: **7.2** mL
